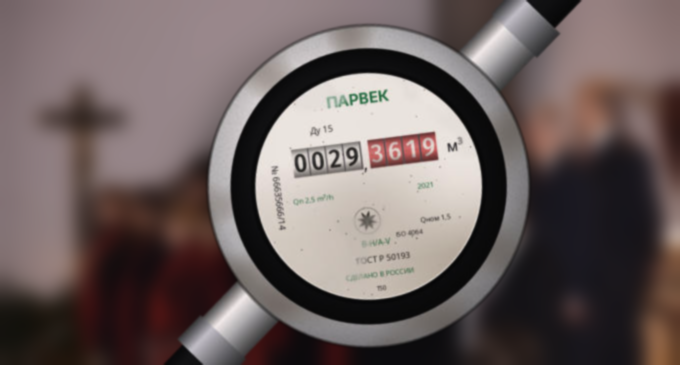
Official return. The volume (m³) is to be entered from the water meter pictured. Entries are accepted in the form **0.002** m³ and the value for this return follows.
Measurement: **29.3619** m³
